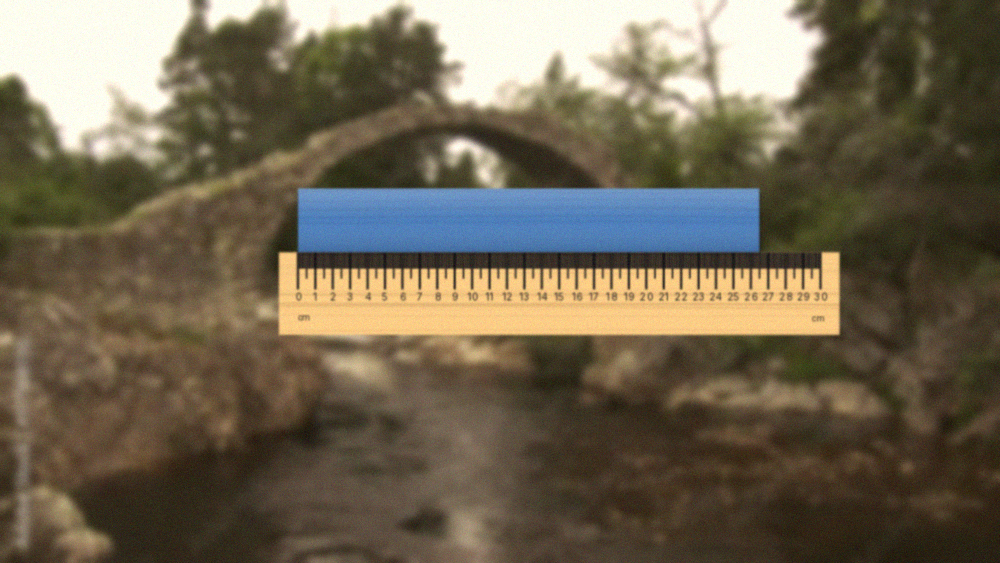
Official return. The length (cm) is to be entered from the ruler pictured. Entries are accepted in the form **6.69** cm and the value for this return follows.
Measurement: **26.5** cm
